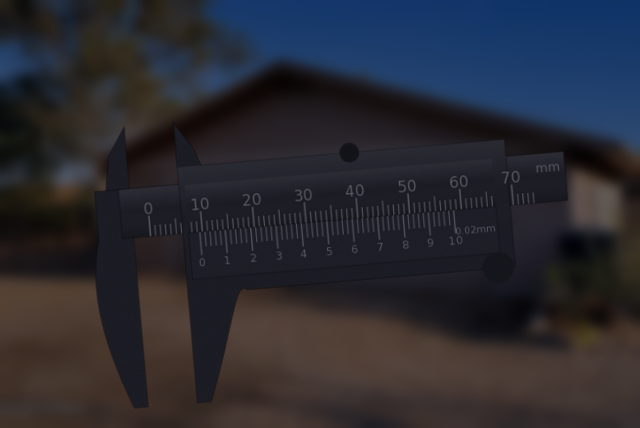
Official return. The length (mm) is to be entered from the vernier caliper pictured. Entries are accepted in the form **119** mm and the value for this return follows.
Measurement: **9.5** mm
